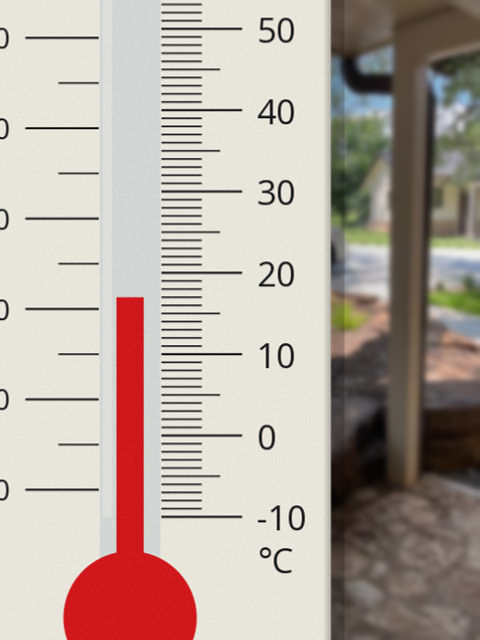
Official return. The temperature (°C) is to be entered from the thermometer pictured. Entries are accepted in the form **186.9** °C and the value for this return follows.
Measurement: **17** °C
